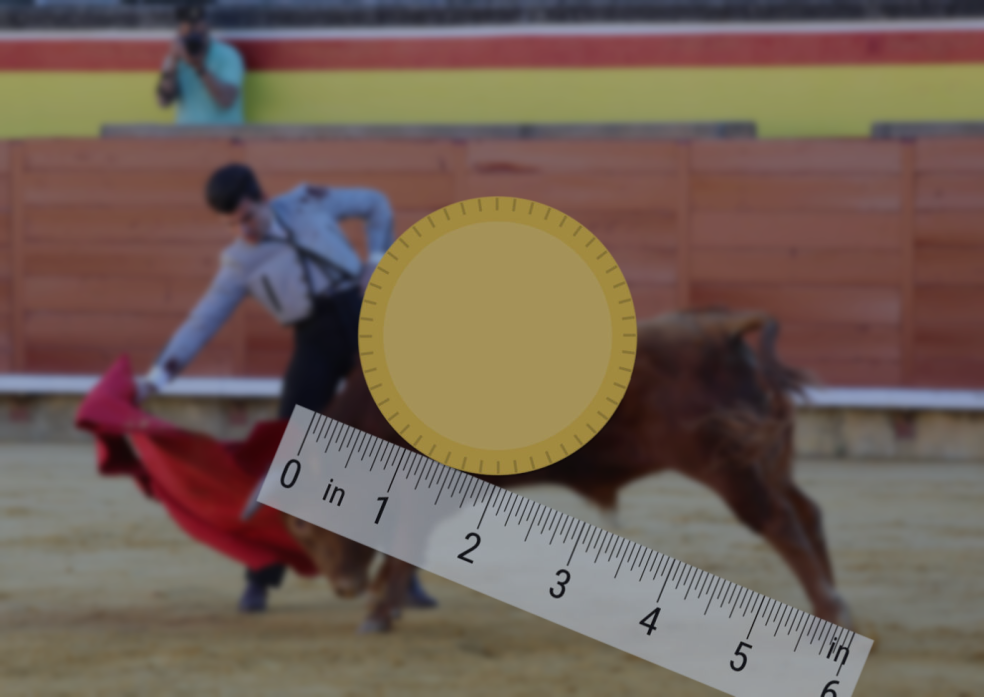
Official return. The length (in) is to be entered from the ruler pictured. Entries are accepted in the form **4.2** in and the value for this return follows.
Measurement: **2.875** in
